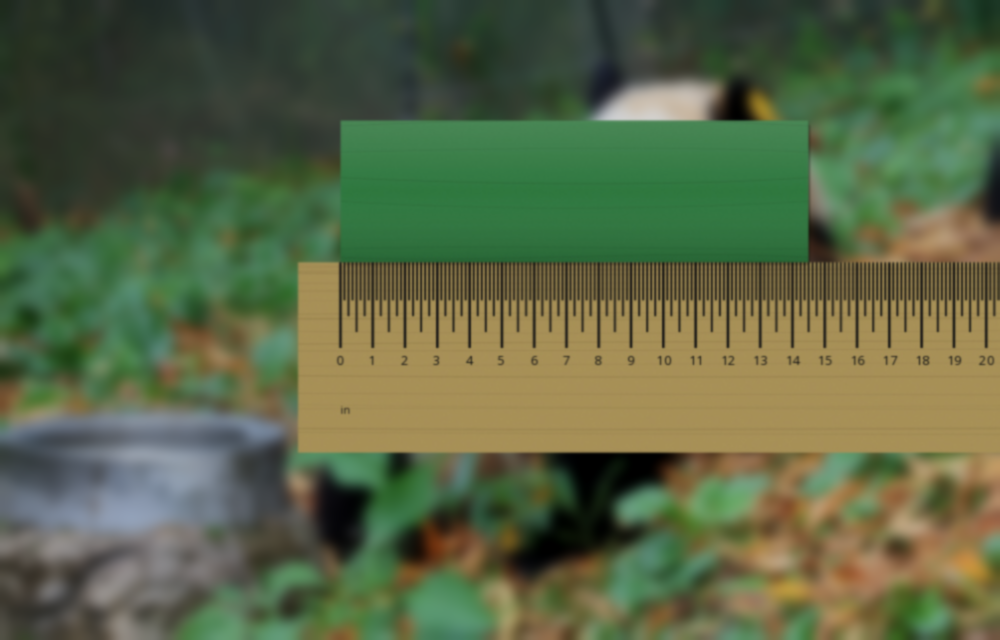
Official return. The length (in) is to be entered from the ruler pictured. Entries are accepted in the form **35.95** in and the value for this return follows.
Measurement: **14.5** in
